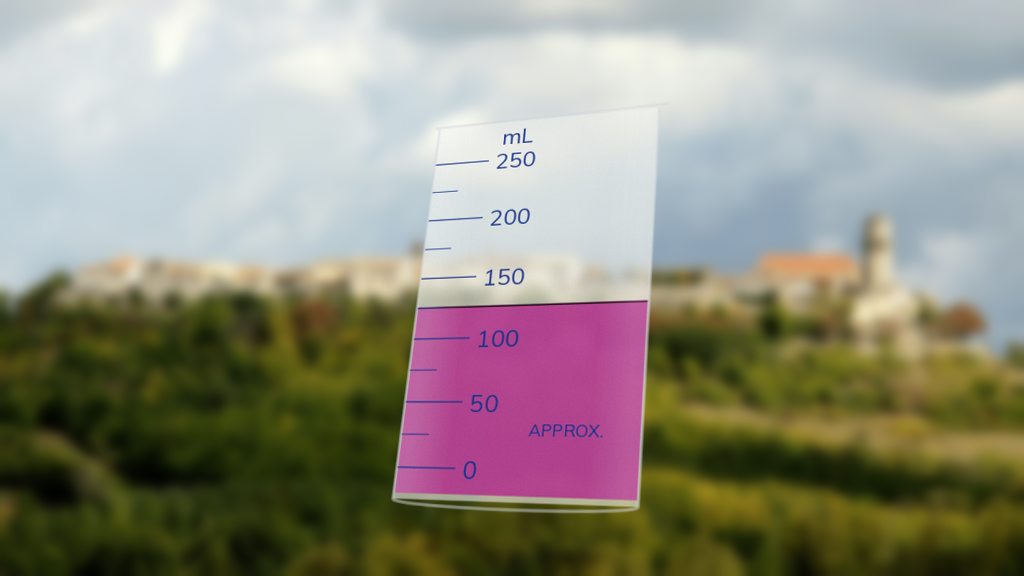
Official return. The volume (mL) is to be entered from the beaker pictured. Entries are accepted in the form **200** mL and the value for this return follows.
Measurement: **125** mL
